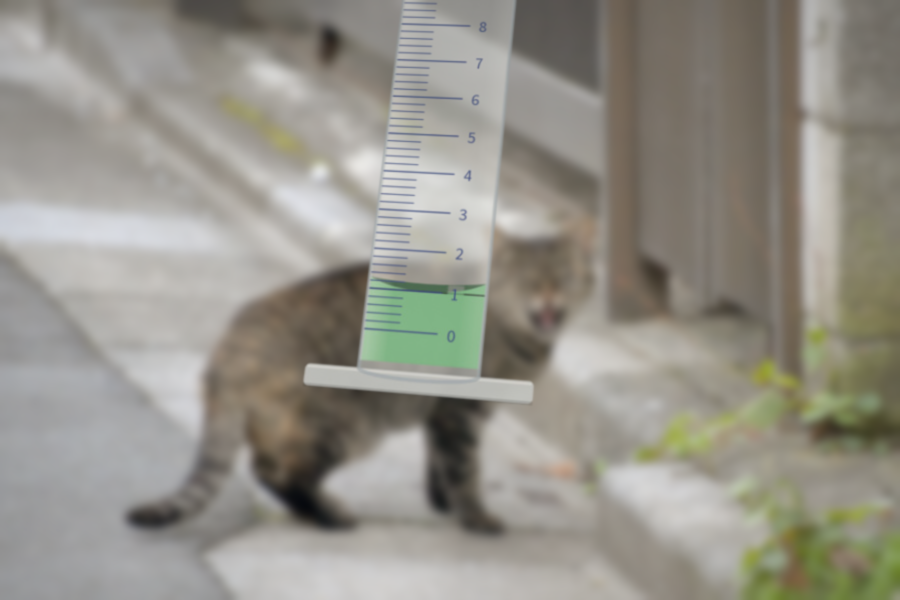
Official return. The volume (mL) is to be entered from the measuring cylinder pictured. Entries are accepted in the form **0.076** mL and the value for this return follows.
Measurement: **1** mL
